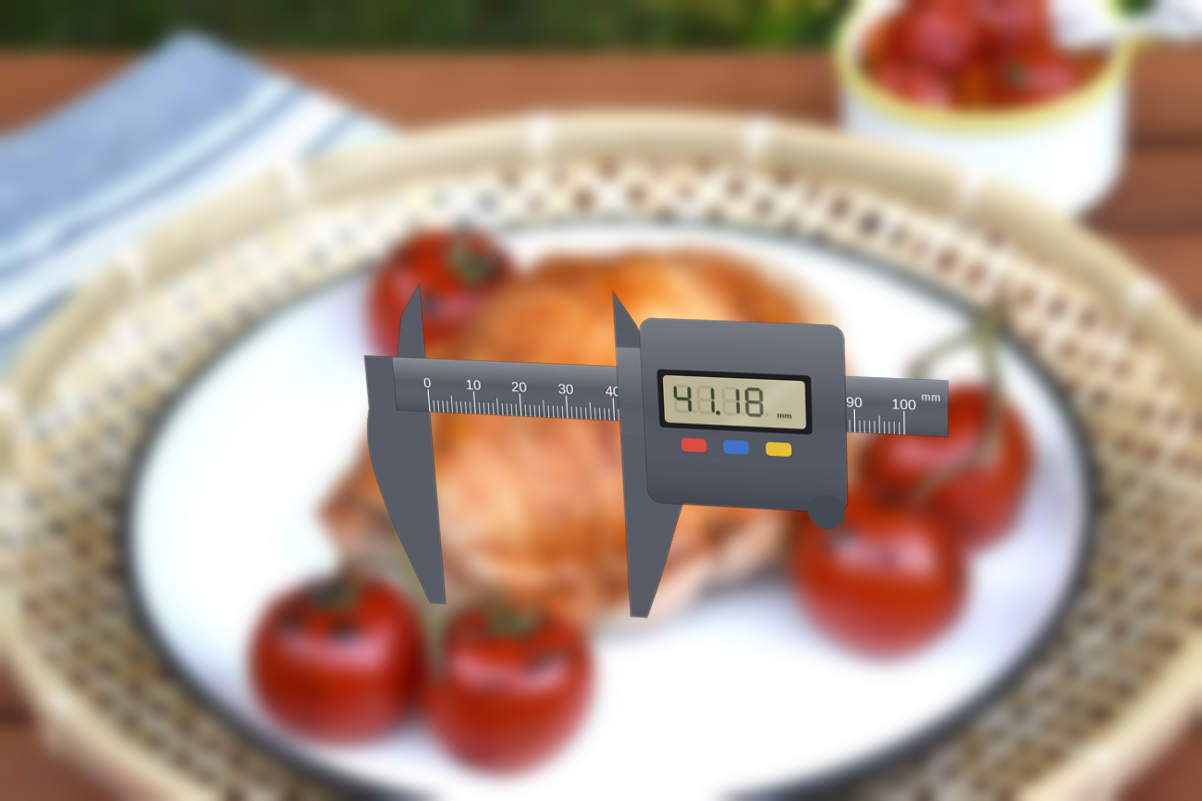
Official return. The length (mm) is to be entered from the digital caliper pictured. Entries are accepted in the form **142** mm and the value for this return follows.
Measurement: **41.18** mm
